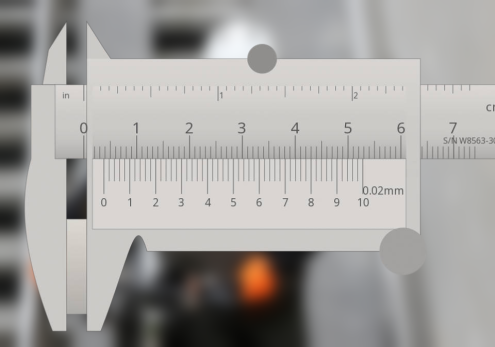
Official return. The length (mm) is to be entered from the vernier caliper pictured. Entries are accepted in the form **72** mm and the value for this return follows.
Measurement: **3.8** mm
